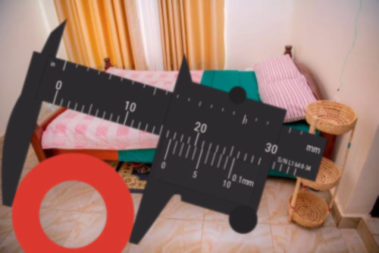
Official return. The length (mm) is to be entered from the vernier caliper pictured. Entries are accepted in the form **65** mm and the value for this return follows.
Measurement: **16.6** mm
